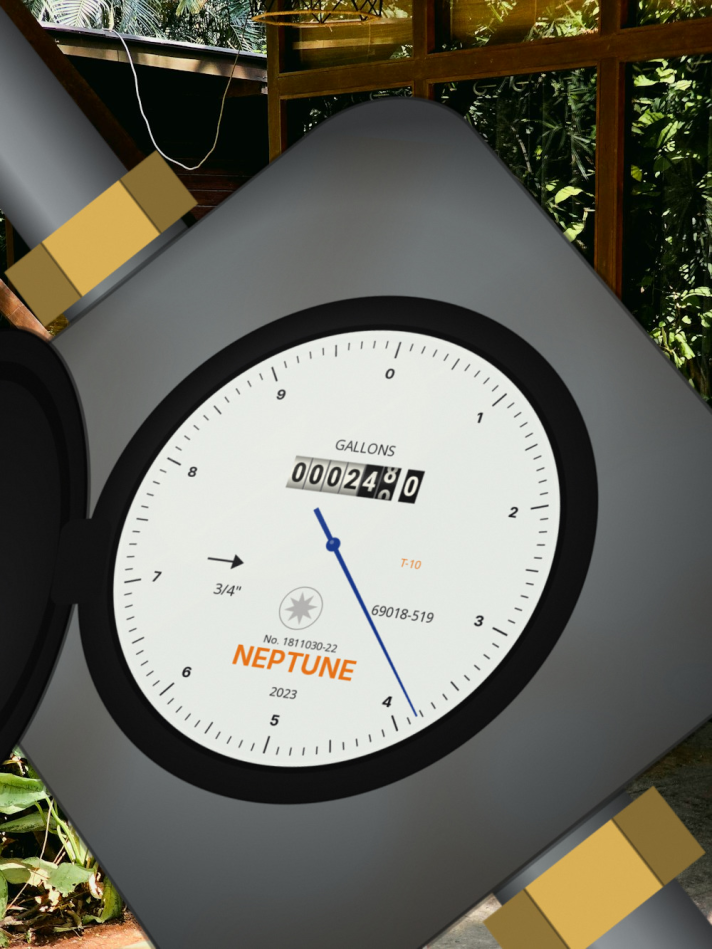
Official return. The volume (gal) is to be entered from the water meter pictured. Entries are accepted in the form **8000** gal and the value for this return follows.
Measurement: **2483.8** gal
